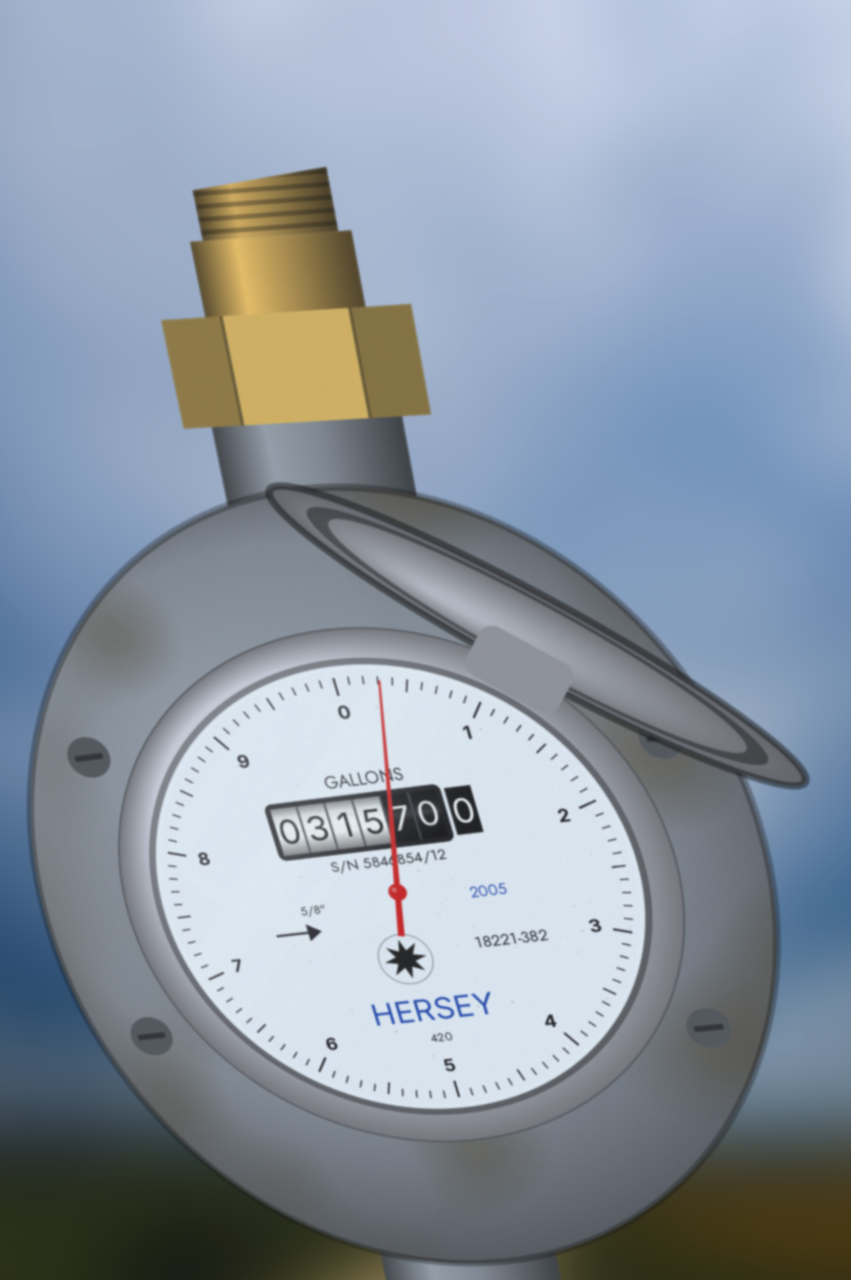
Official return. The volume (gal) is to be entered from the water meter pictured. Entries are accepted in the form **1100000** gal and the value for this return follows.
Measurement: **315700.3** gal
